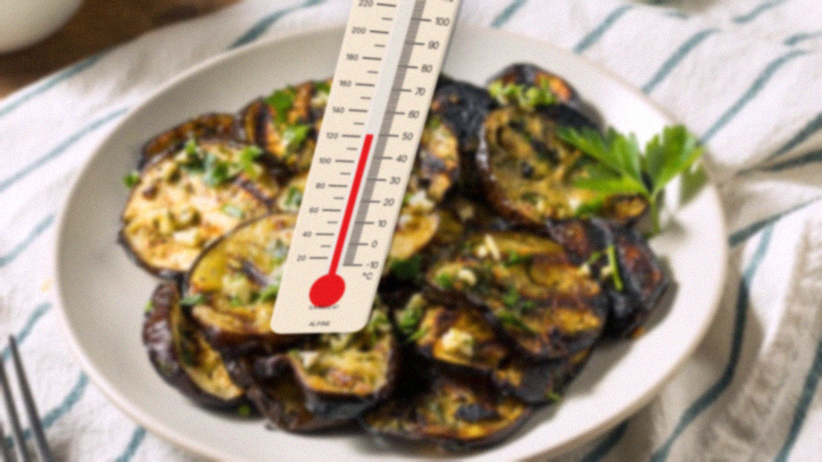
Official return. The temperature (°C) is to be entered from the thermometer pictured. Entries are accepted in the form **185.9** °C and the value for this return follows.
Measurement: **50** °C
